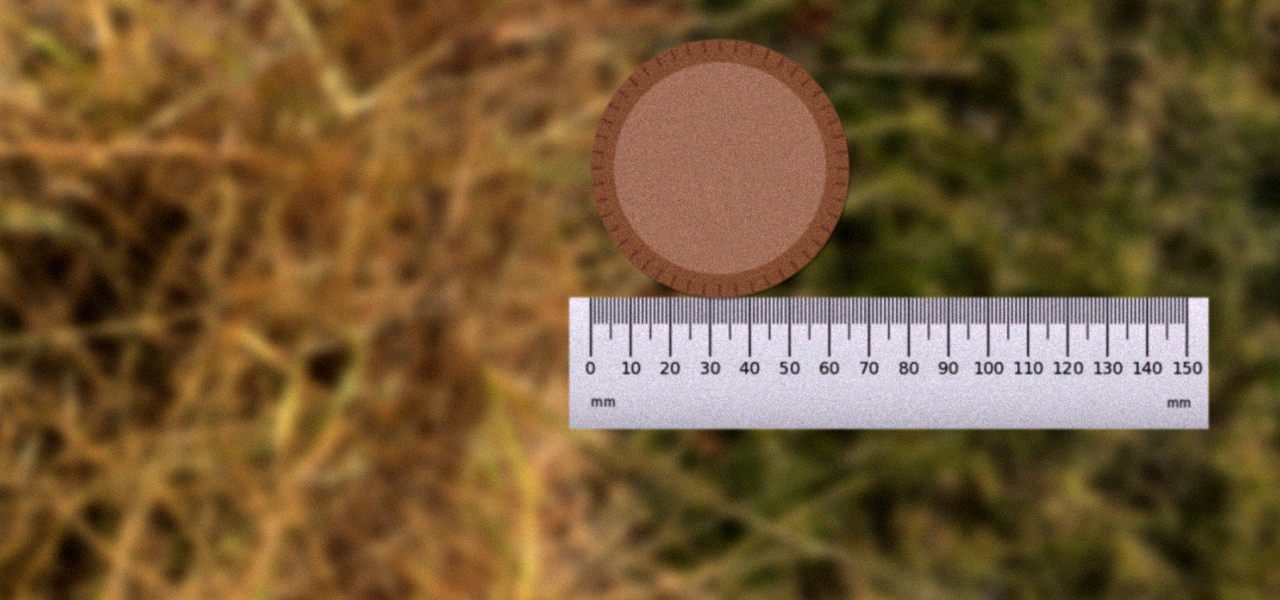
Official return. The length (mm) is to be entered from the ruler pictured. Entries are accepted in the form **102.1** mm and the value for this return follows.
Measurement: **65** mm
